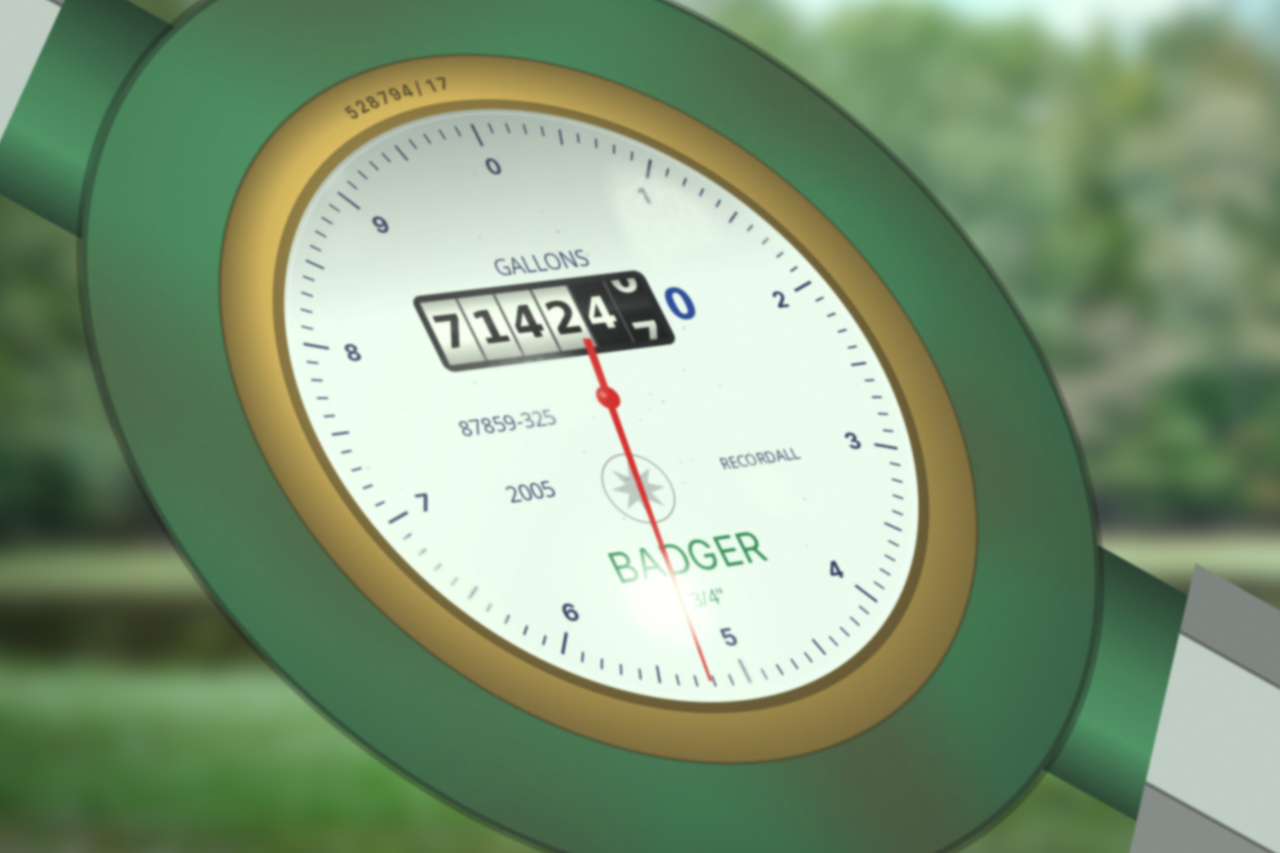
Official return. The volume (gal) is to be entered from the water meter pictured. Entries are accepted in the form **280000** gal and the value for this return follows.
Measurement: **7142465.2** gal
